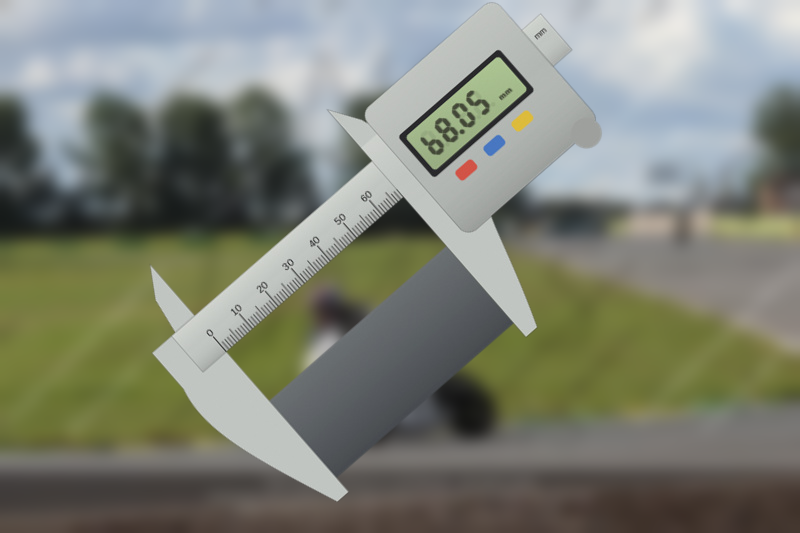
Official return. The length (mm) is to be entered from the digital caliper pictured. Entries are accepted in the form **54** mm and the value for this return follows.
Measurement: **68.05** mm
